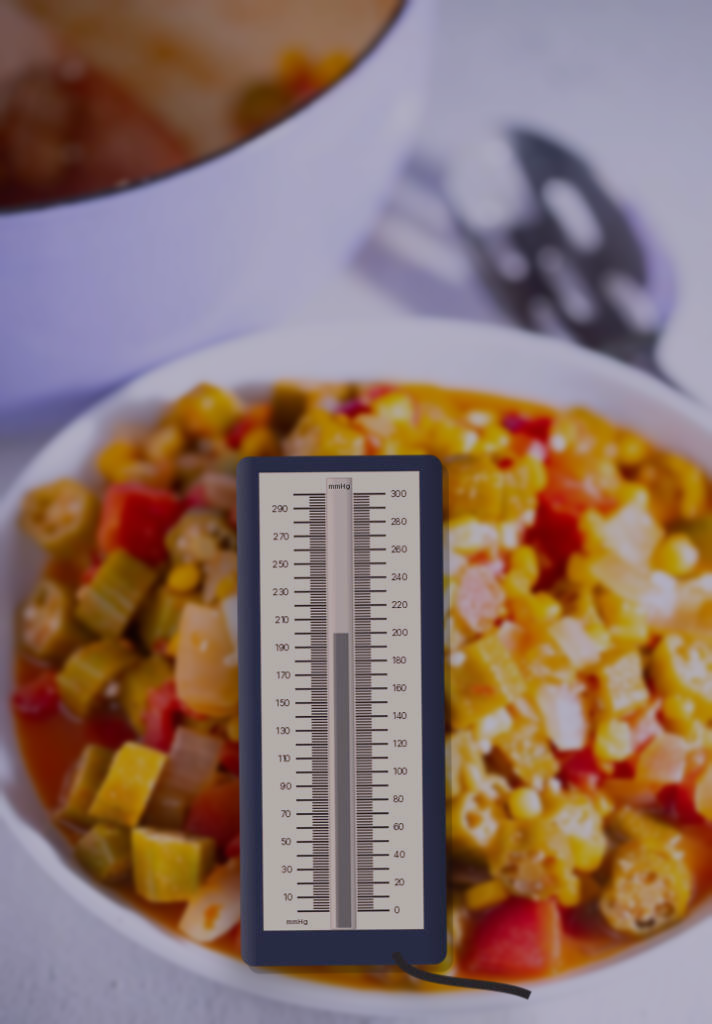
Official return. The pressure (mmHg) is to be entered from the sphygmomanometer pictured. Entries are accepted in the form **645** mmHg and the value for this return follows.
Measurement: **200** mmHg
